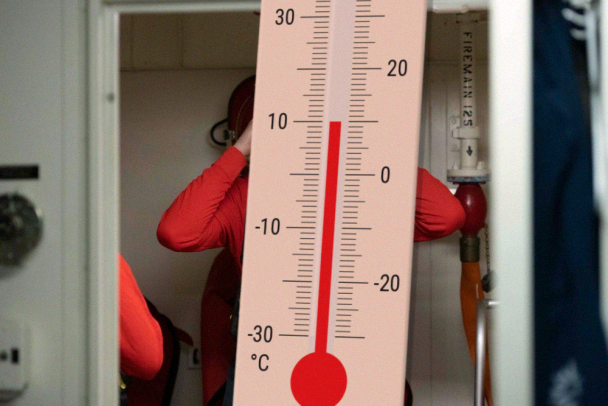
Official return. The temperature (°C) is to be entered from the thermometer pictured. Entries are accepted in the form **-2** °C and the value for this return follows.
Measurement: **10** °C
